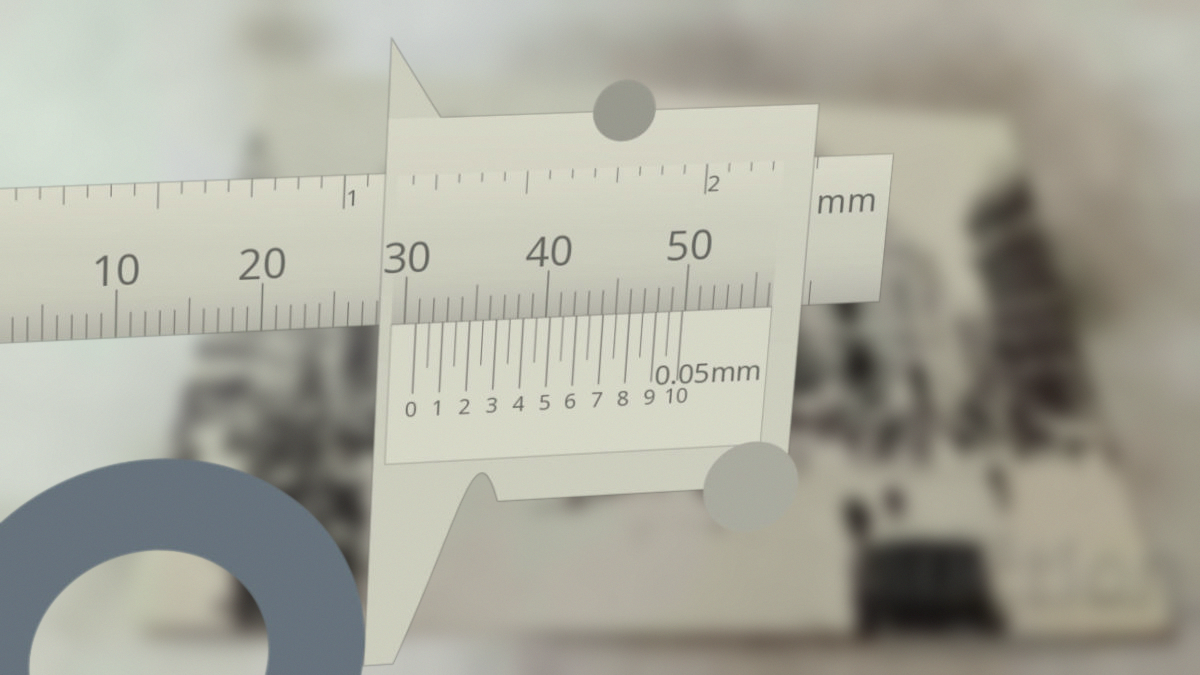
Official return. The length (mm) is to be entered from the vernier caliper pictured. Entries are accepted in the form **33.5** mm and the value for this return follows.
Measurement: **30.8** mm
